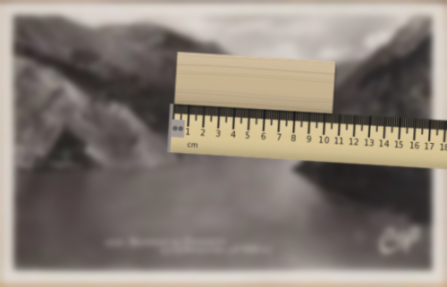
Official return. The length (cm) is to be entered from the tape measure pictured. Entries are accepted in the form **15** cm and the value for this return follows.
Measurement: **10.5** cm
